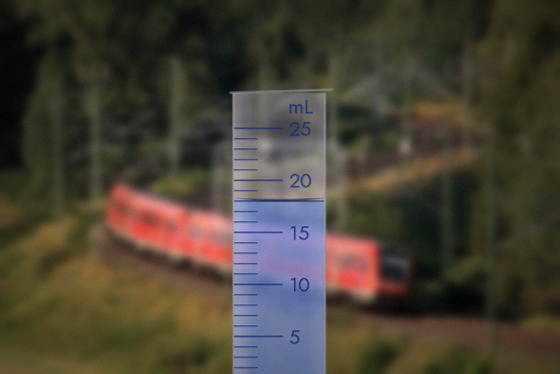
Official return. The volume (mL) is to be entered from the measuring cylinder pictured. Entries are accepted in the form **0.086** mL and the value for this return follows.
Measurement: **18** mL
